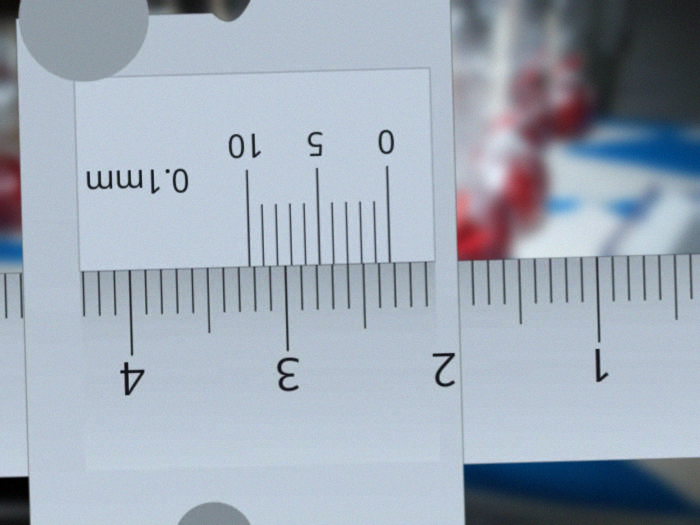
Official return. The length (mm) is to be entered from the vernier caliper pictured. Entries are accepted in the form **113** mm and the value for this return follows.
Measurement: **23.3** mm
